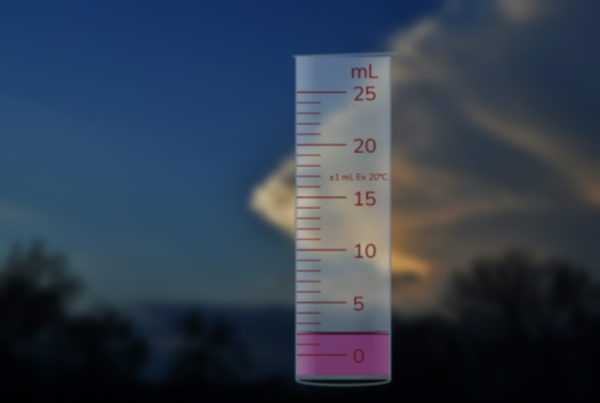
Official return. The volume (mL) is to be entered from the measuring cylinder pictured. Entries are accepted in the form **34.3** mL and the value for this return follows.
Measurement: **2** mL
